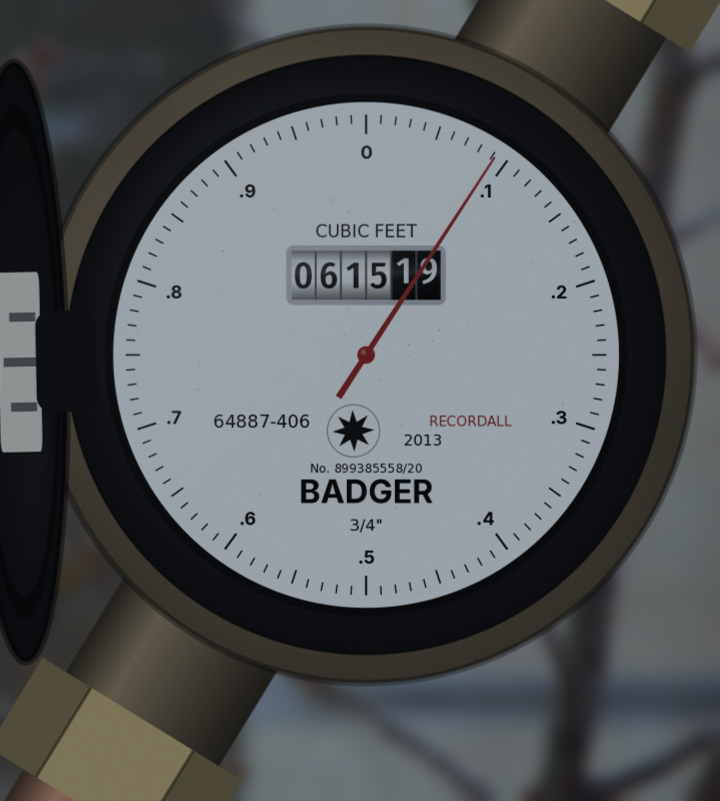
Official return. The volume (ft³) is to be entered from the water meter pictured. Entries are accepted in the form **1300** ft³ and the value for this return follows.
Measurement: **61519.09** ft³
